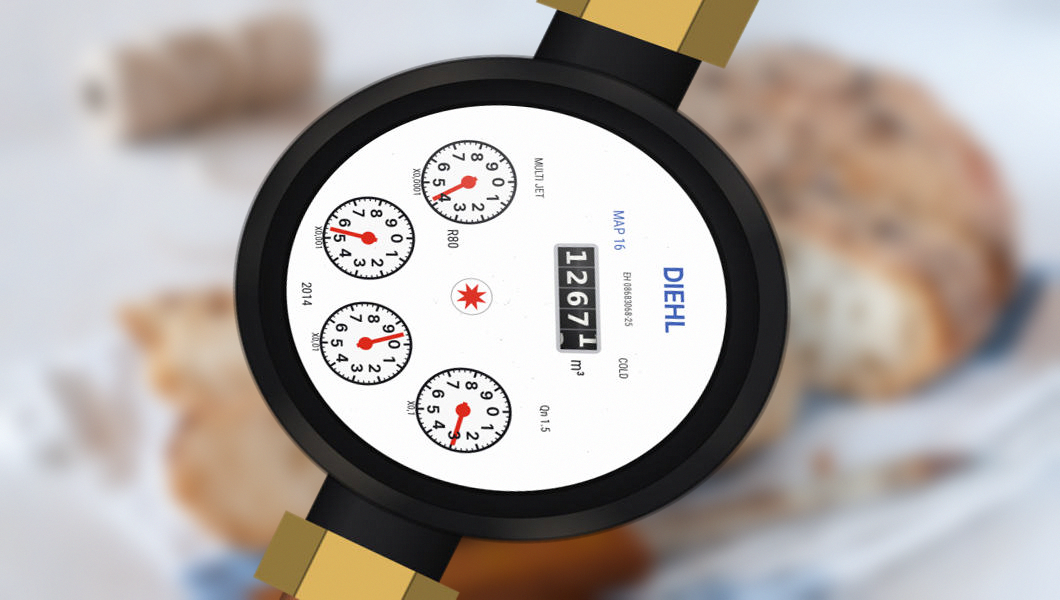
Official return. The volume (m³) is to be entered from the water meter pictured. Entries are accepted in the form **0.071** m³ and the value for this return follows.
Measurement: **12671.2954** m³
